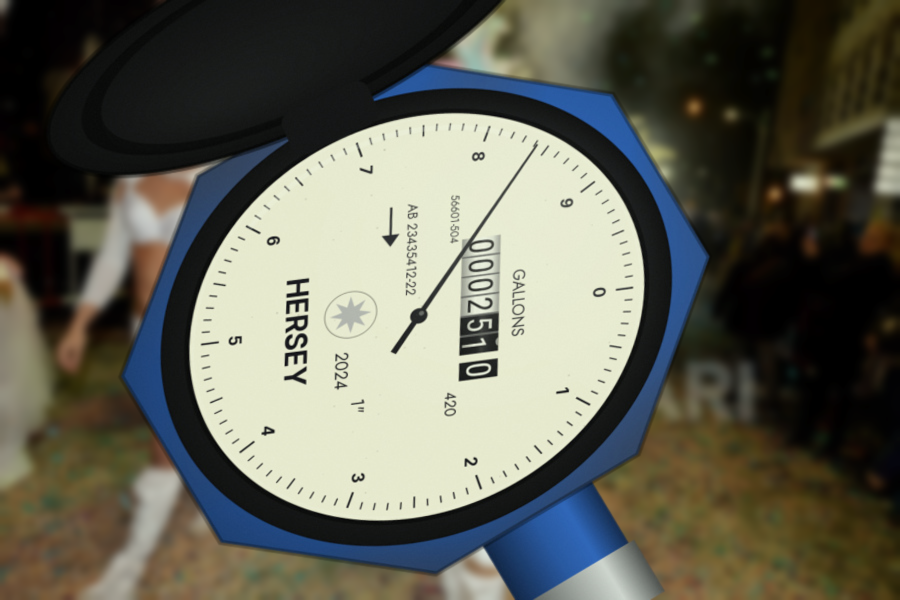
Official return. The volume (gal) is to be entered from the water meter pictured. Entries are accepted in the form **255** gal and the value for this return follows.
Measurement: **2508.4** gal
